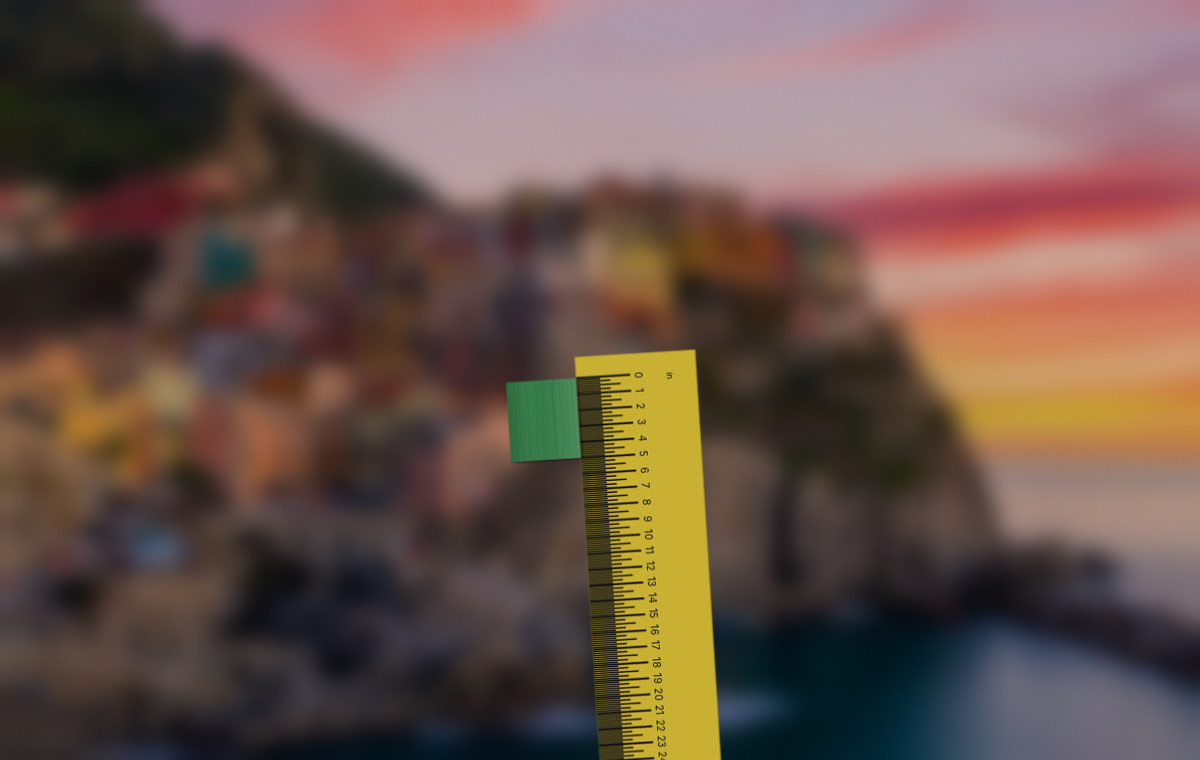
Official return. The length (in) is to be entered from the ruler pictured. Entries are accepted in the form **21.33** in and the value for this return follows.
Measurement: **5** in
